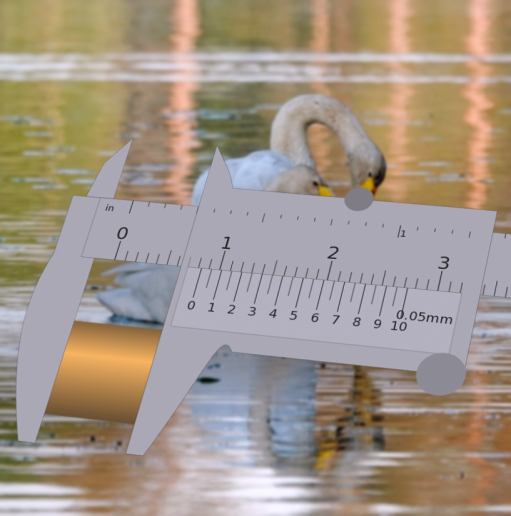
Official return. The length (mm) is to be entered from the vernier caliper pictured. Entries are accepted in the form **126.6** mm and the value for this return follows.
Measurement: **8.3** mm
